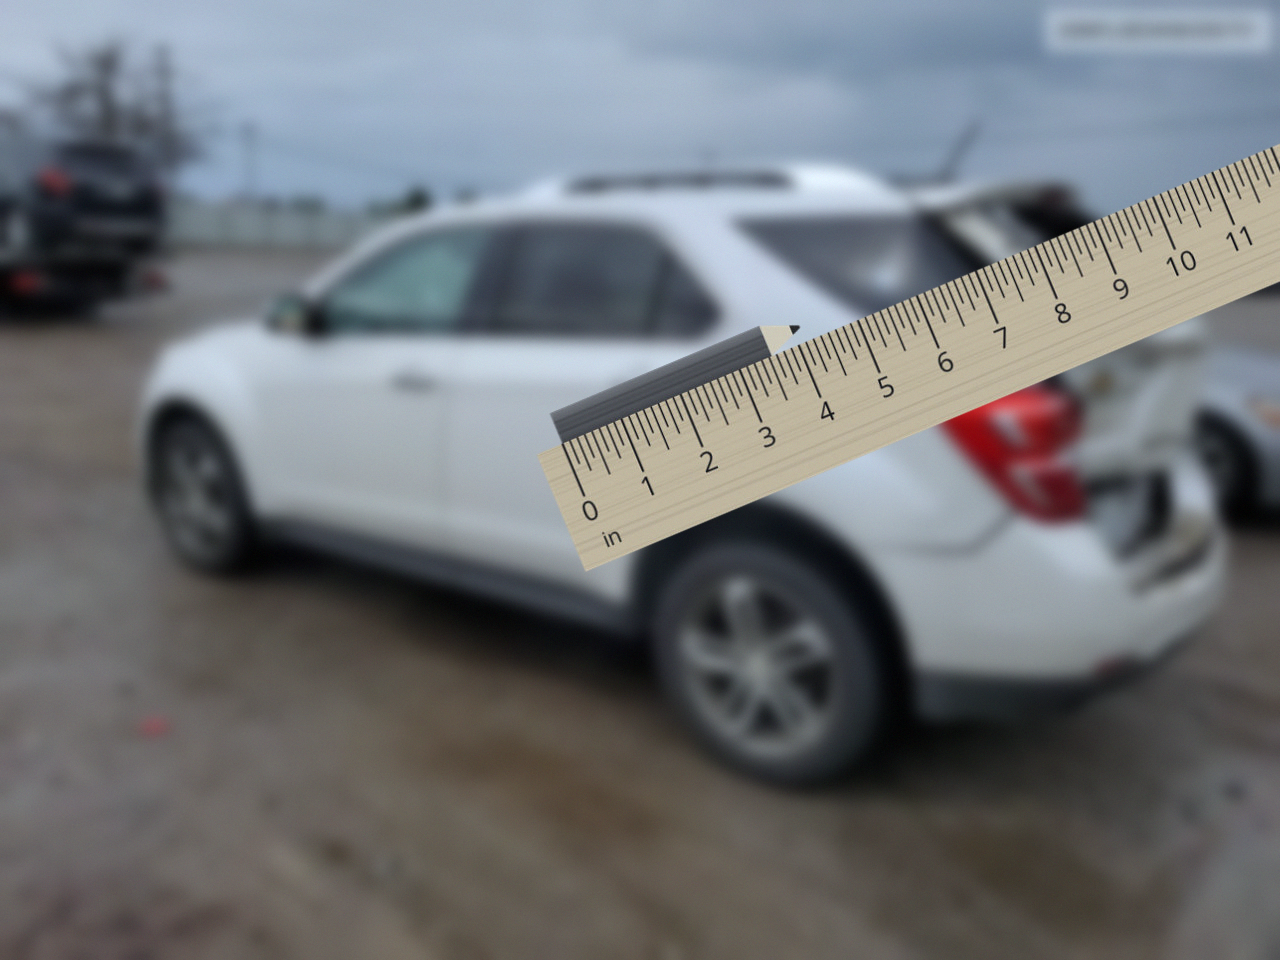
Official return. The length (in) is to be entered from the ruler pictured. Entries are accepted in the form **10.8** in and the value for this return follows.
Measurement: **4.125** in
